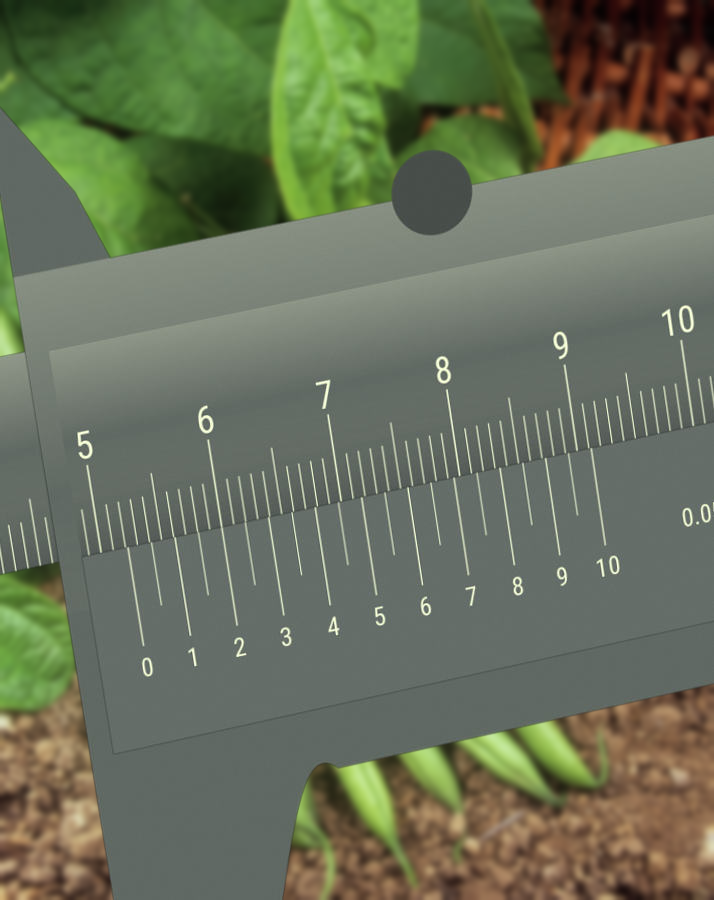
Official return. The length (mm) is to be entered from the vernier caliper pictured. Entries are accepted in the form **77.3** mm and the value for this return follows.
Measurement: **52.2** mm
